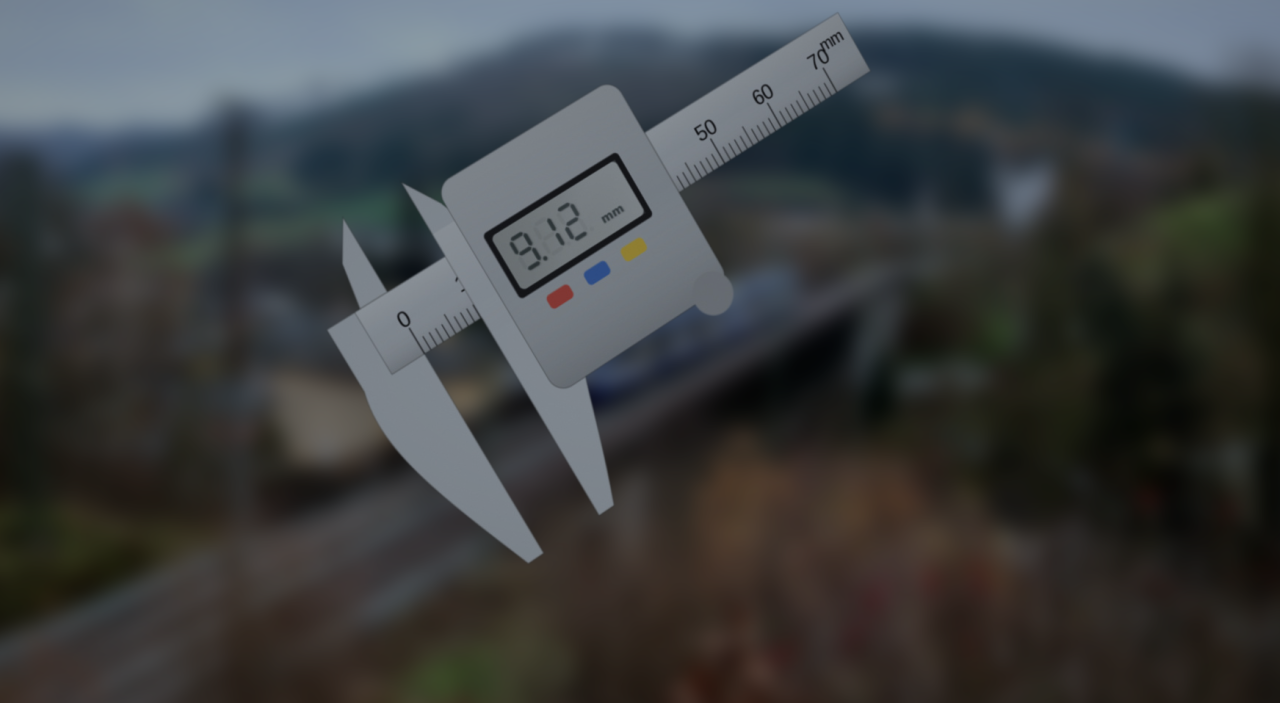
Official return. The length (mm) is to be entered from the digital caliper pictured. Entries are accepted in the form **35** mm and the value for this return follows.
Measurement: **9.12** mm
